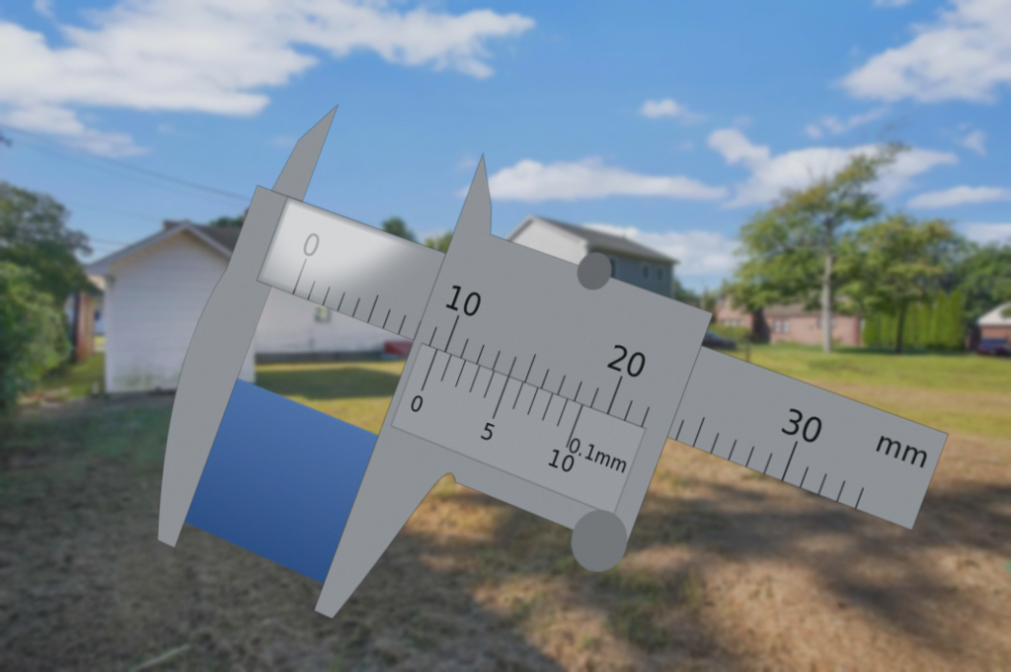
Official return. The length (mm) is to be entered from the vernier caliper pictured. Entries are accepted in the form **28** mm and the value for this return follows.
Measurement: **9.5** mm
